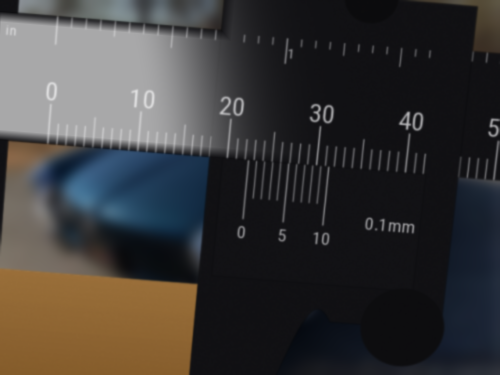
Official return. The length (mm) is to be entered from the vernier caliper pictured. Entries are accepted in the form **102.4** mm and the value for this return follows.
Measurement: **22.4** mm
